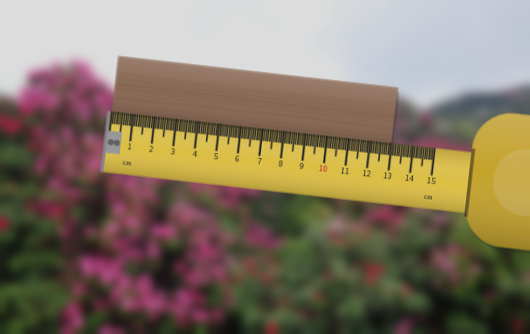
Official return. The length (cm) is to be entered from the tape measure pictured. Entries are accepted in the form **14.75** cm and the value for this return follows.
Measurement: **13** cm
